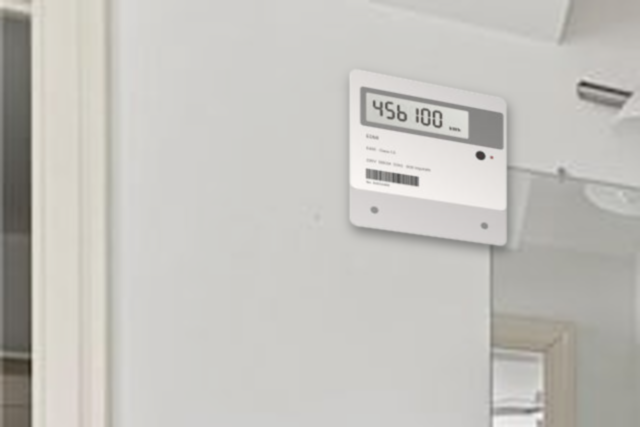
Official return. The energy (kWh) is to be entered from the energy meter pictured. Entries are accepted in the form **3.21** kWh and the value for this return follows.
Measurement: **456100** kWh
